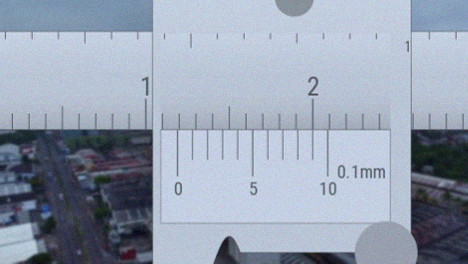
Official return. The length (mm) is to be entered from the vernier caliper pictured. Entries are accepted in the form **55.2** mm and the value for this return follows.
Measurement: **11.9** mm
